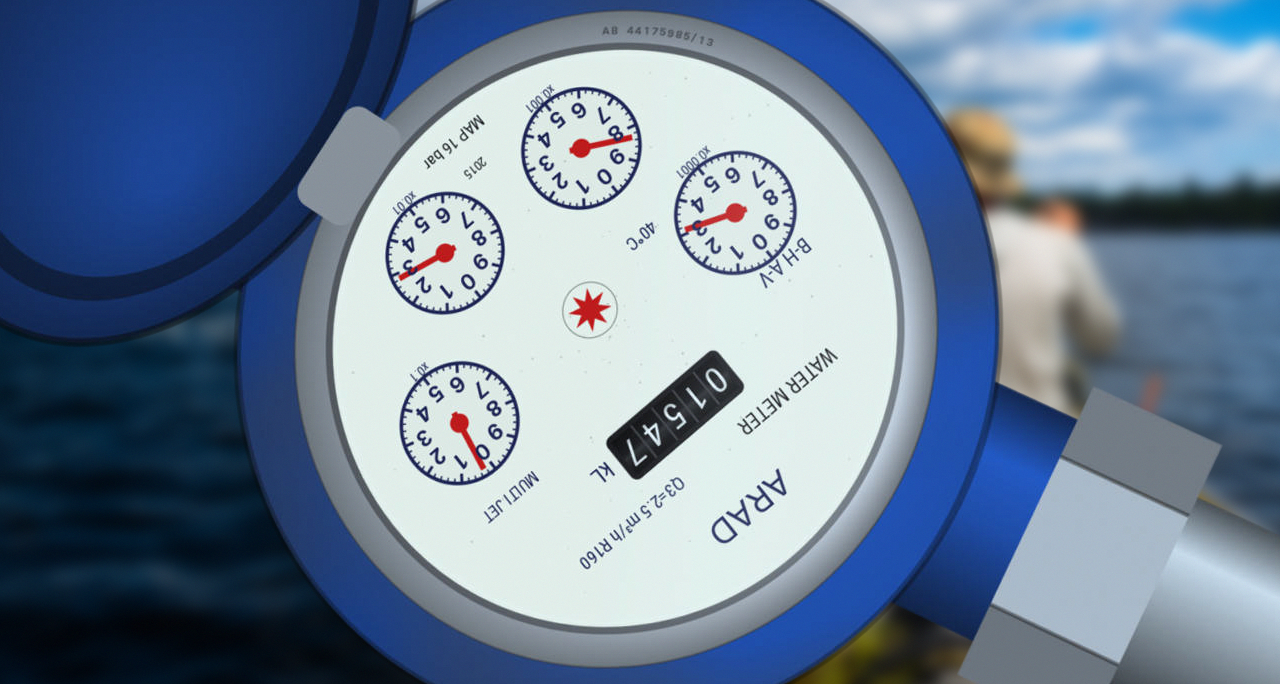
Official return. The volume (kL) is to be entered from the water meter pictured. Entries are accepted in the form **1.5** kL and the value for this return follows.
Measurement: **1547.0283** kL
